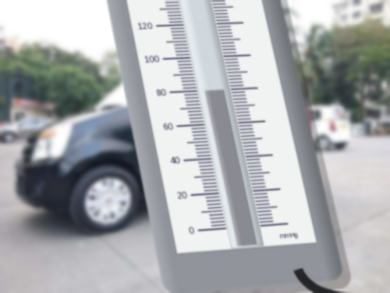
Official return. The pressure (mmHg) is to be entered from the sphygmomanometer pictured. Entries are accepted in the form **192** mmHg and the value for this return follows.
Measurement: **80** mmHg
